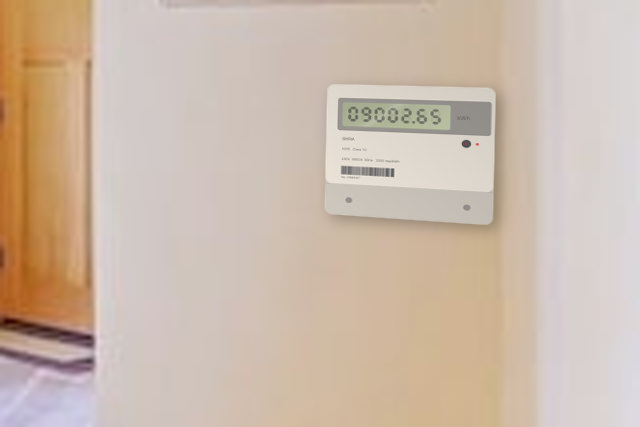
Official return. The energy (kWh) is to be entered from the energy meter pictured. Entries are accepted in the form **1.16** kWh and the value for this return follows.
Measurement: **9002.65** kWh
